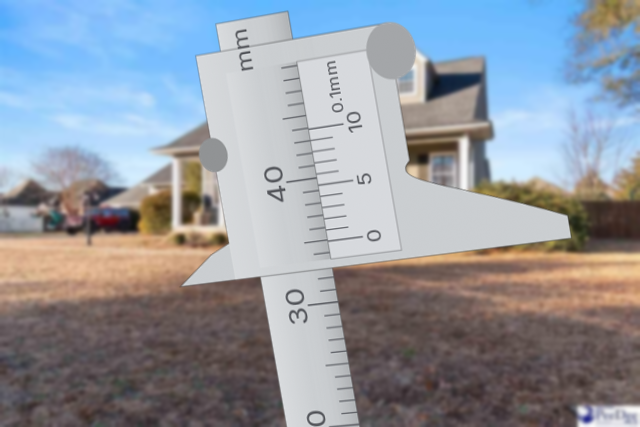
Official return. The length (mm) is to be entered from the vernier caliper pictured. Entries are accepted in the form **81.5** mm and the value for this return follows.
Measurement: **34.9** mm
